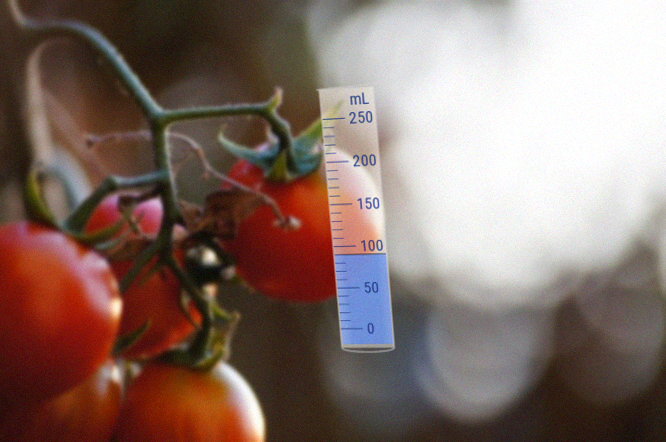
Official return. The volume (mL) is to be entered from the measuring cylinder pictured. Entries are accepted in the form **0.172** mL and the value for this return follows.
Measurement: **90** mL
